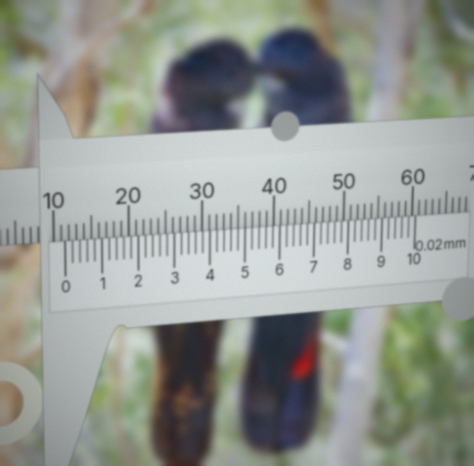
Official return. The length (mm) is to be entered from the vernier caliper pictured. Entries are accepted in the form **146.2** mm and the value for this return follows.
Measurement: **11.5** mm
